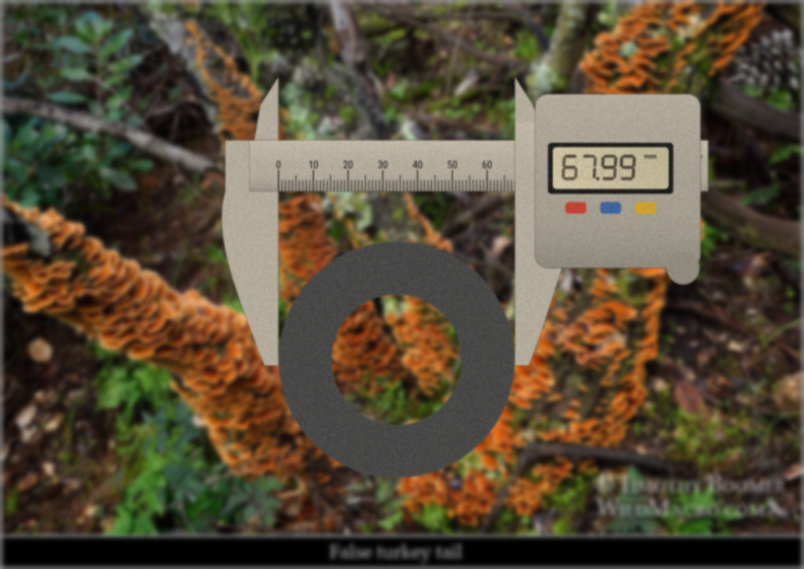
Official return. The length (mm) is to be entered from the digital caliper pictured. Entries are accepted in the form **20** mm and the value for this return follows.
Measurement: **67.99** mm
